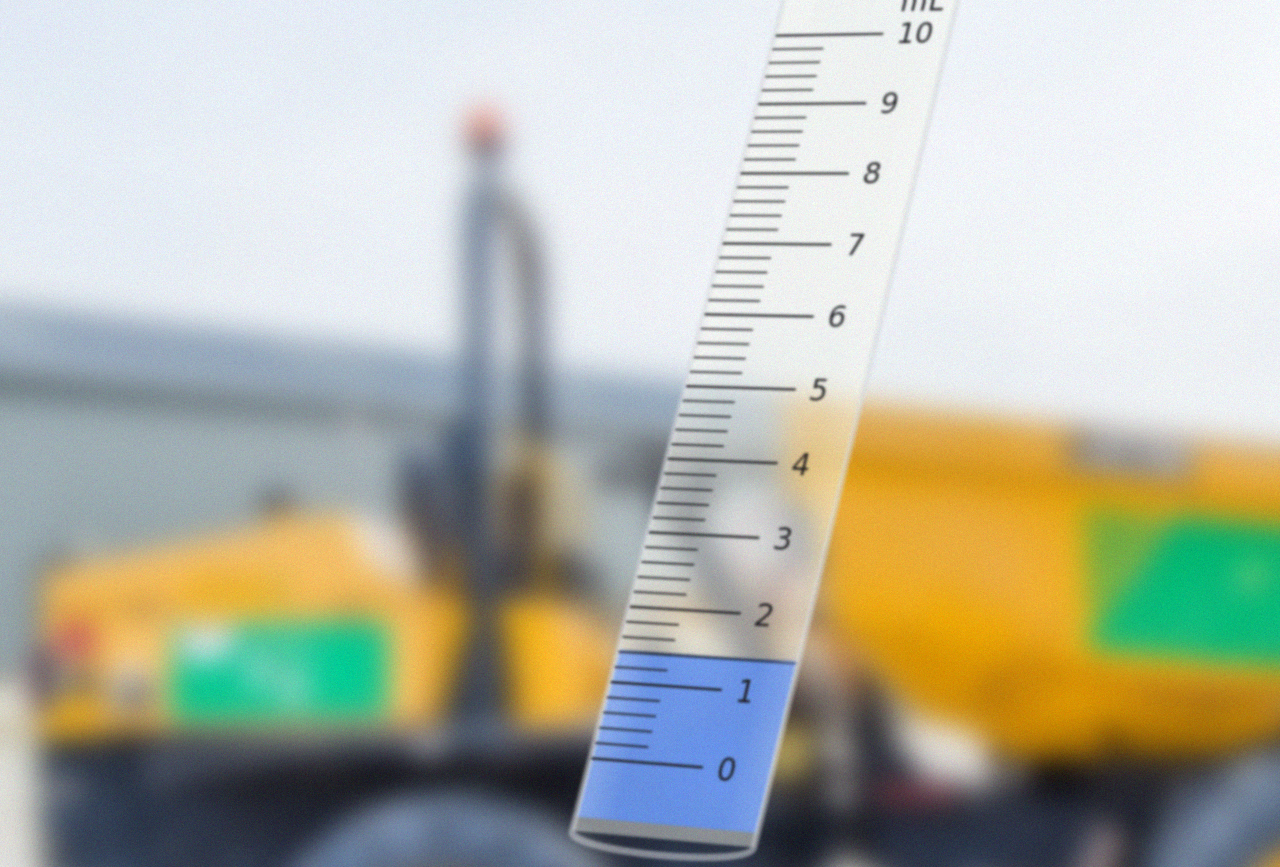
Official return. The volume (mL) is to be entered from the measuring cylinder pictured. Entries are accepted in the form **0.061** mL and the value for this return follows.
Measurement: **1.4** mL
